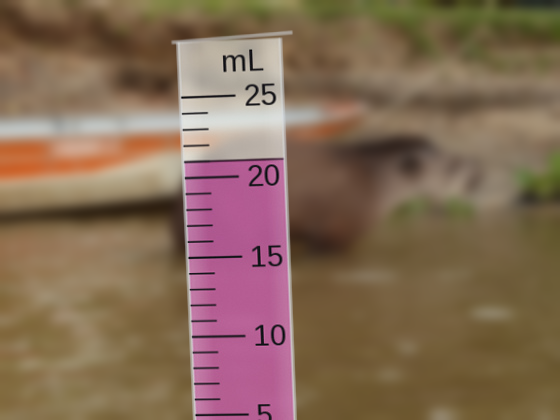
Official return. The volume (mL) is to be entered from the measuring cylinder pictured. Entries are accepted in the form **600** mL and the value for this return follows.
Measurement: **21** mL
